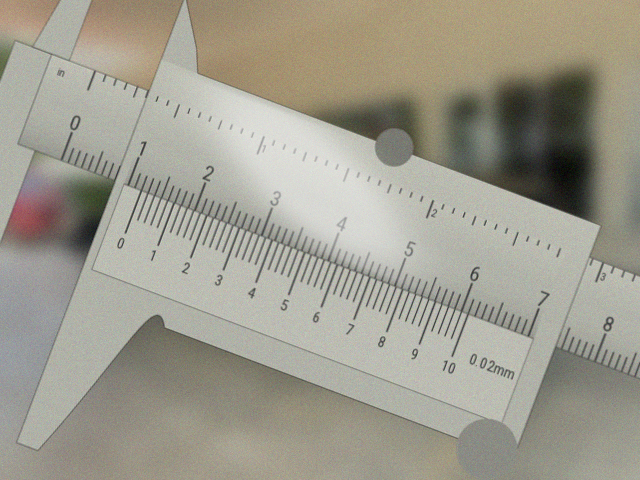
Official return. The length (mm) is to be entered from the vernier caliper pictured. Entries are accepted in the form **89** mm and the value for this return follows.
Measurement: **12.0** mm
